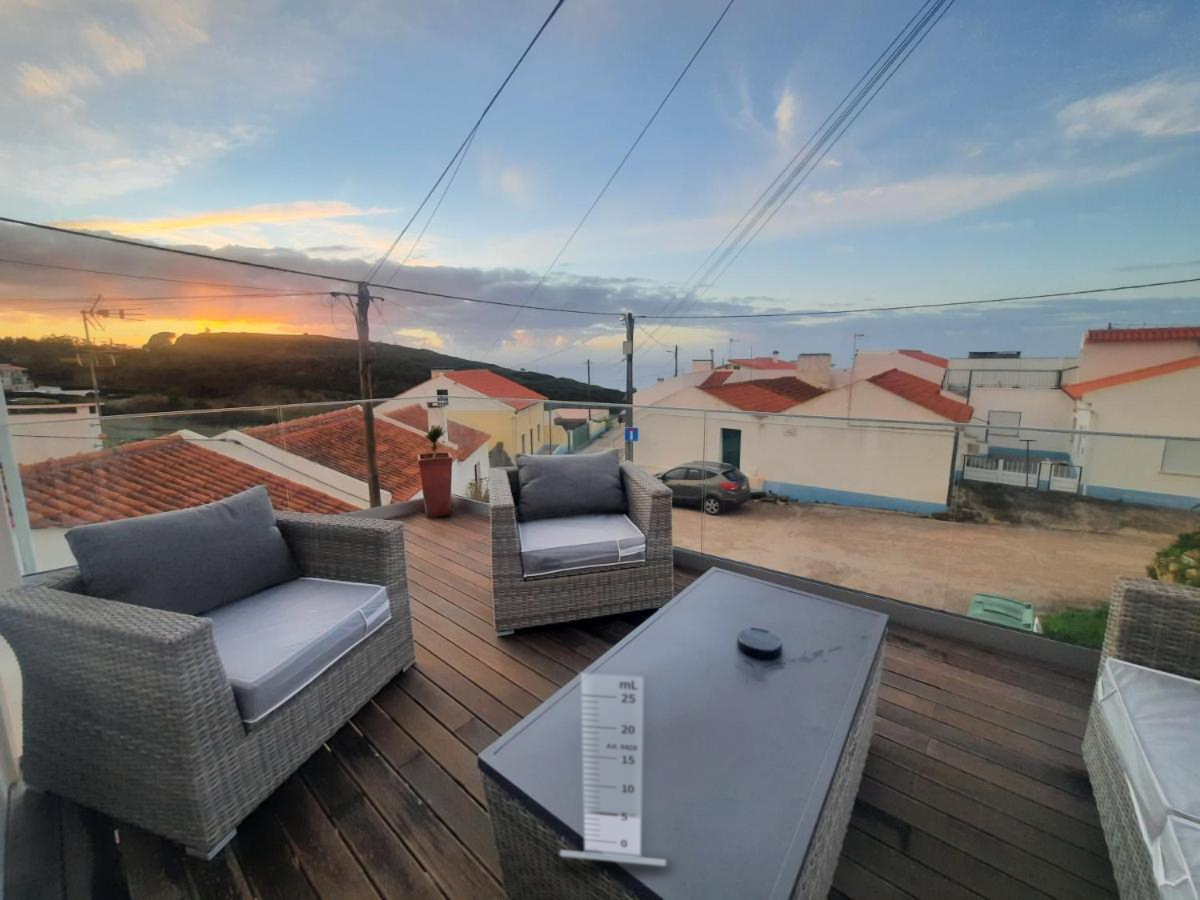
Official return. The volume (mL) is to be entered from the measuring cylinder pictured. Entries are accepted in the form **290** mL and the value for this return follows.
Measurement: **5** mL
